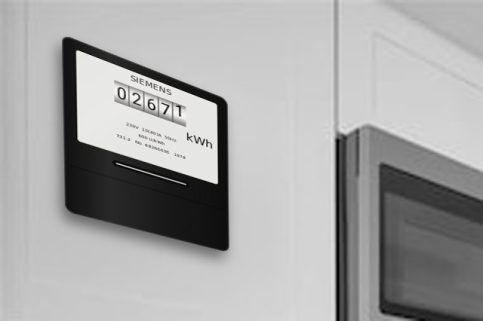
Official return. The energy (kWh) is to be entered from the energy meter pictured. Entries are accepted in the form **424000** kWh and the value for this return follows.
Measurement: **2671** kWh
